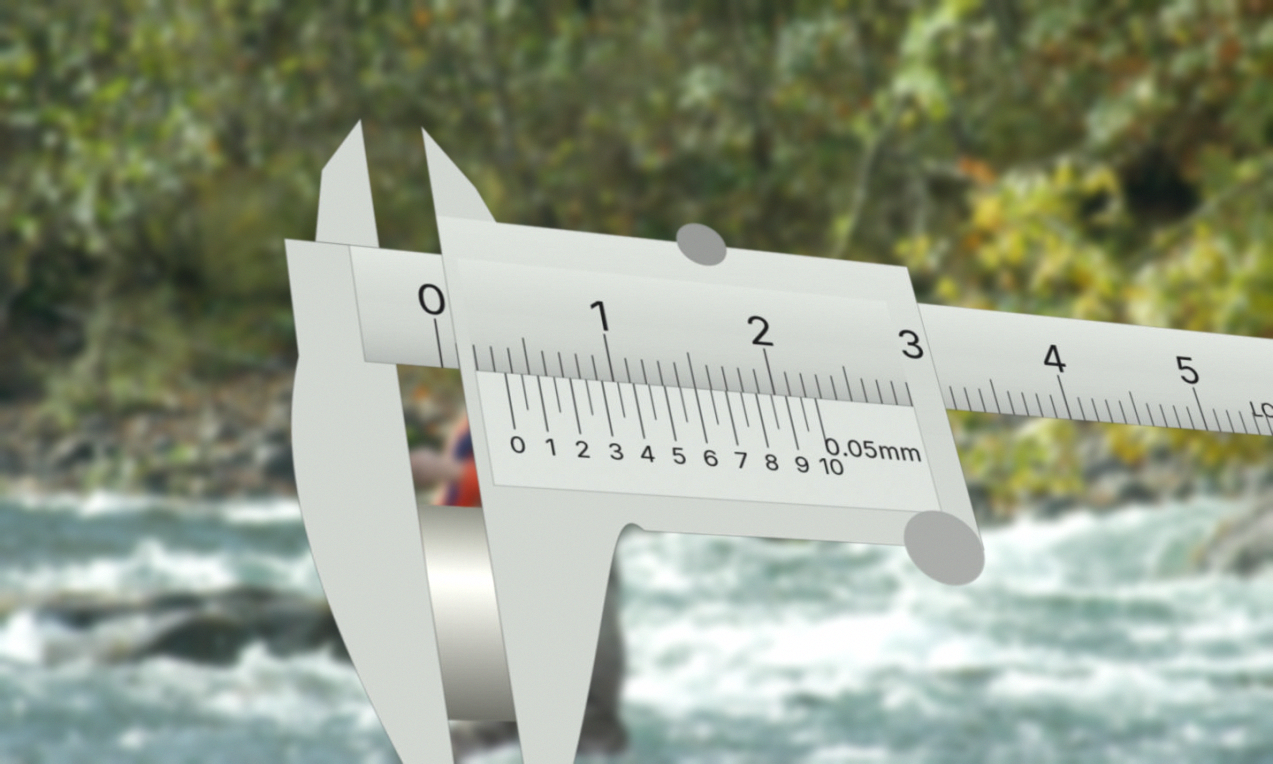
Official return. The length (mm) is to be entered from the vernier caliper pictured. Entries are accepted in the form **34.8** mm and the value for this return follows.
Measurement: **3.6** mm
